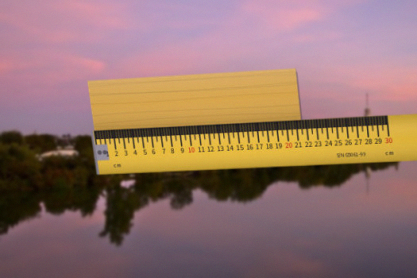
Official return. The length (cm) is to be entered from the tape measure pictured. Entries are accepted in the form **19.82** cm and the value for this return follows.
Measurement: **21.5** cm
